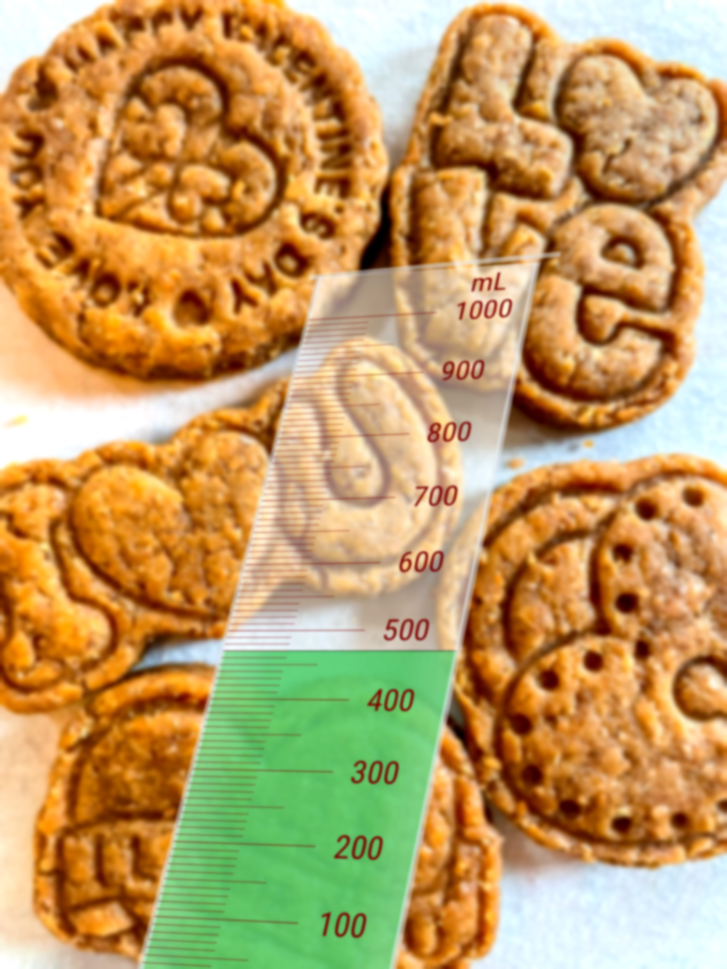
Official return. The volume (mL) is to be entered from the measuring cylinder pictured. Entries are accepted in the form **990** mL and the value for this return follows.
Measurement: **470** mL
